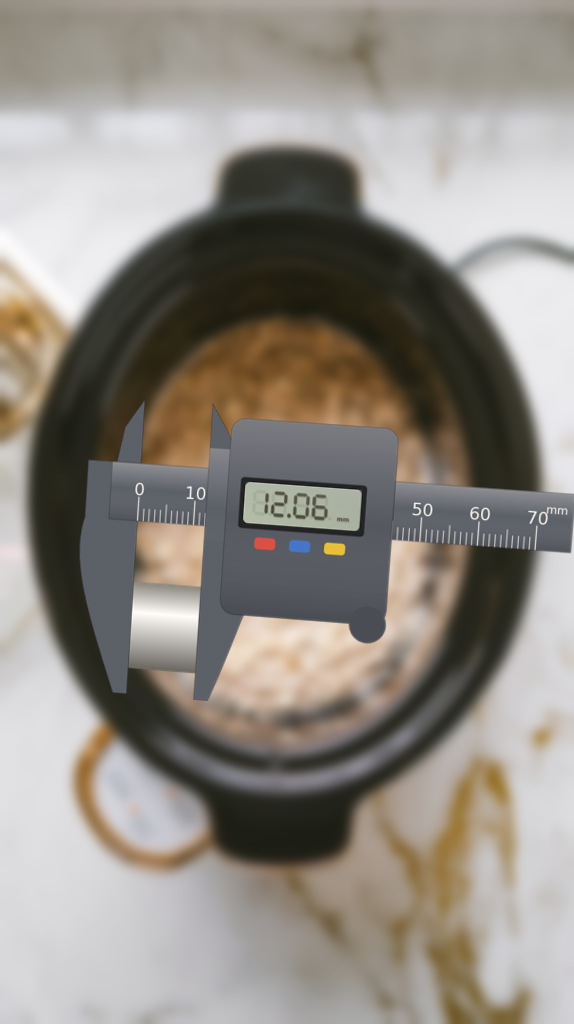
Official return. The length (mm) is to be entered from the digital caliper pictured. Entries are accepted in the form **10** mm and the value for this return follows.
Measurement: **12.06** mm
